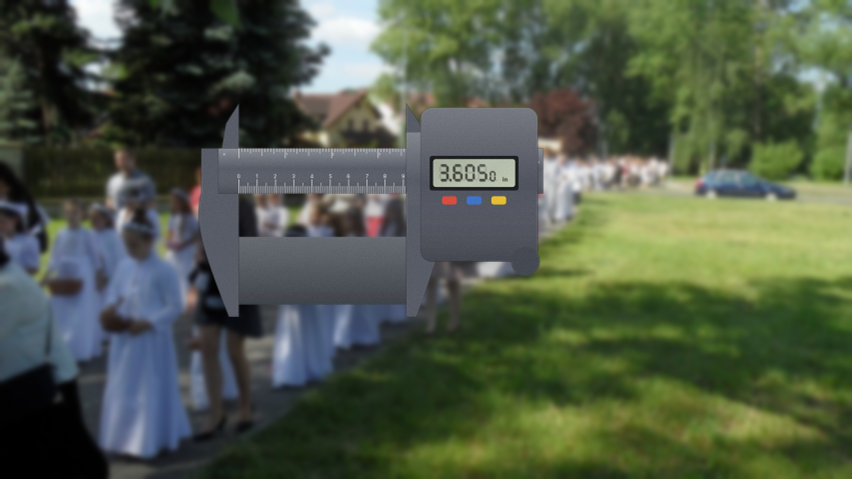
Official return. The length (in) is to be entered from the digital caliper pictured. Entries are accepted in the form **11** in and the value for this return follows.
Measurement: **3.6050** in
